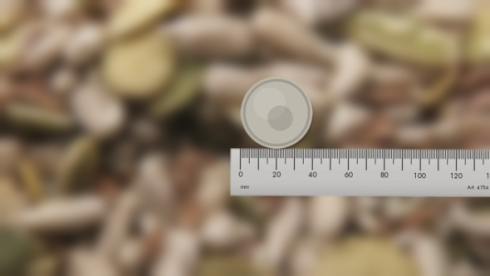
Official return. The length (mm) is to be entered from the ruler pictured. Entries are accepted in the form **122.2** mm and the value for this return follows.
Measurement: **40** mm
